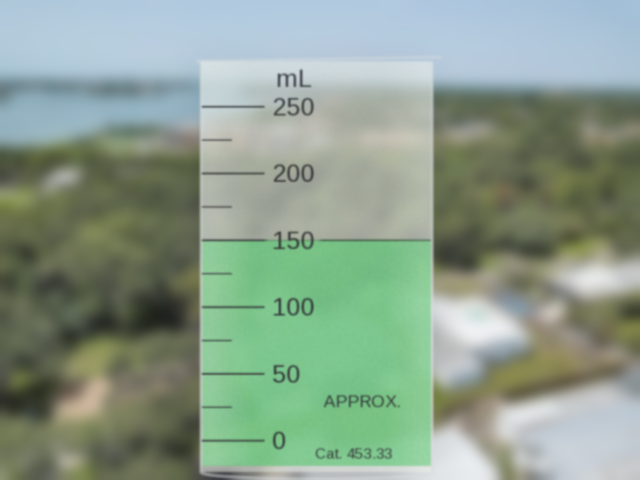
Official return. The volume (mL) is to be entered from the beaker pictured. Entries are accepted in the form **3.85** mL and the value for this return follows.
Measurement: **150** mL
